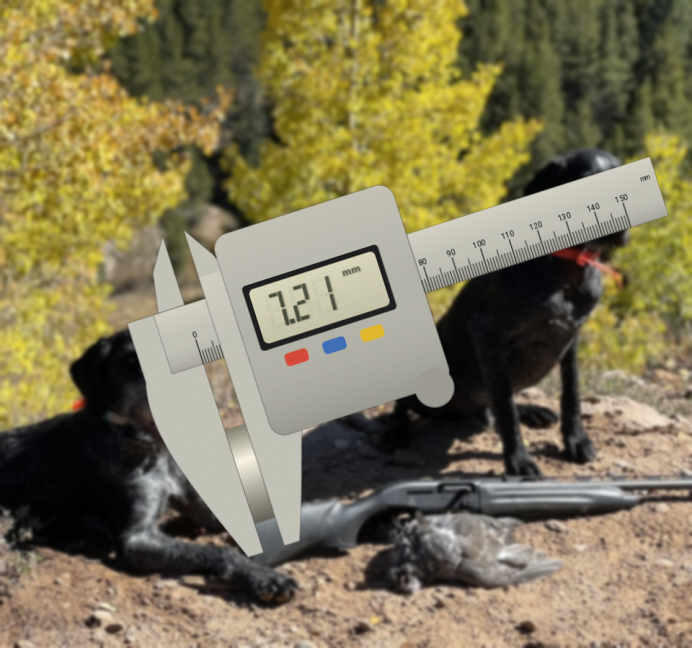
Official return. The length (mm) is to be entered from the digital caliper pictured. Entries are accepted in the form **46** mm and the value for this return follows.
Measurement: **7.21** mm
